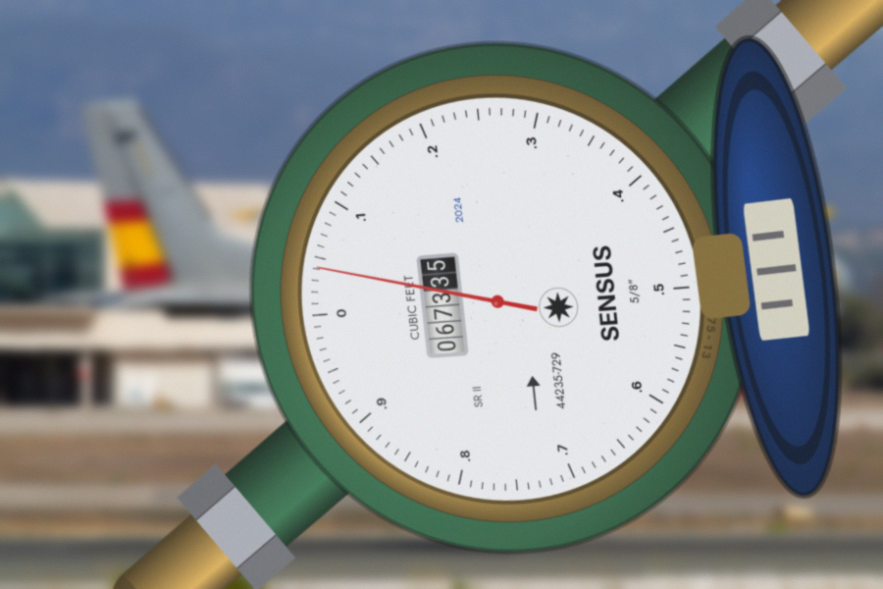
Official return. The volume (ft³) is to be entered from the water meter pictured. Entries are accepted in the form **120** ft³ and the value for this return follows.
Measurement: **67335.04** ft³
